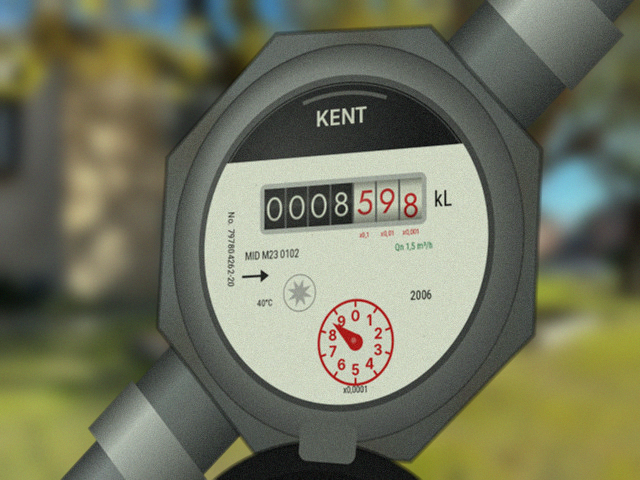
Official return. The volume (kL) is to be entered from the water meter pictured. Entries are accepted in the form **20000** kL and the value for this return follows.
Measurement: **8.5978** kL
